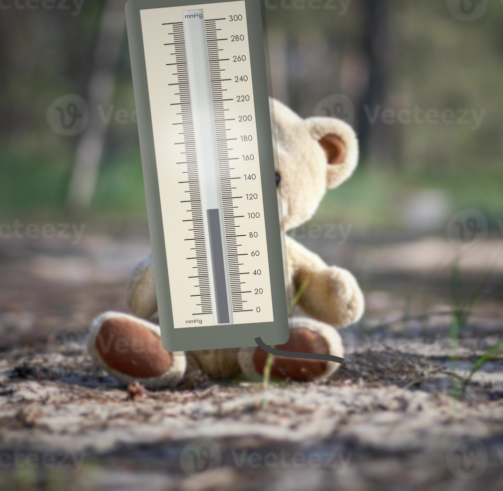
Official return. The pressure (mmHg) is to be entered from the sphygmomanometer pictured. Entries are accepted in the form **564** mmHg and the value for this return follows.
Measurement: **110** mmHg
